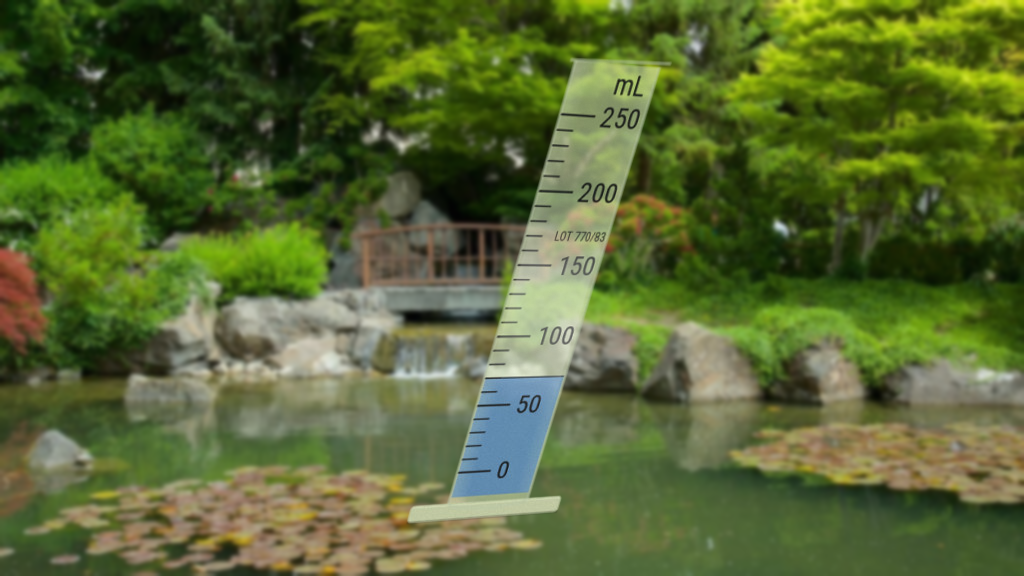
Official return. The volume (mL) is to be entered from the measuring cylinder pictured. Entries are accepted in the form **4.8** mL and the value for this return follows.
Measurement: **70** mL
